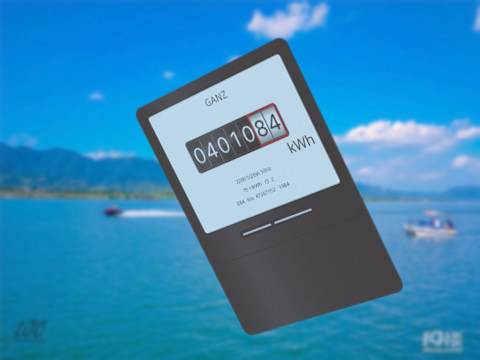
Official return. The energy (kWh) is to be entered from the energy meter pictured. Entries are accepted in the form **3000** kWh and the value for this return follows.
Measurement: **4010.84** kWh
